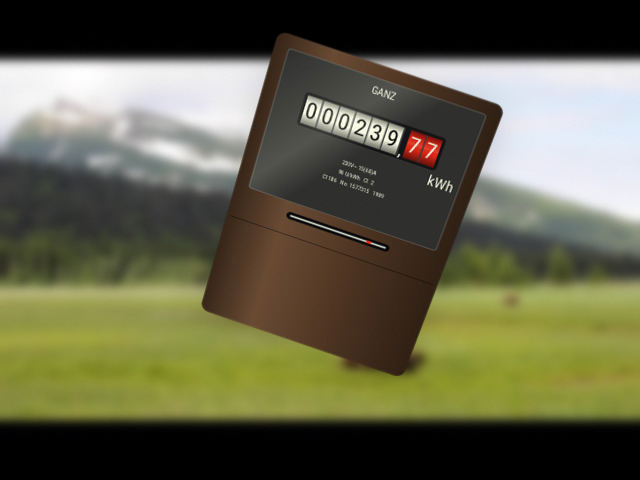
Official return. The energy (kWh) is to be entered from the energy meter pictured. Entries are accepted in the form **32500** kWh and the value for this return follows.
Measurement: **239.77** kWh
